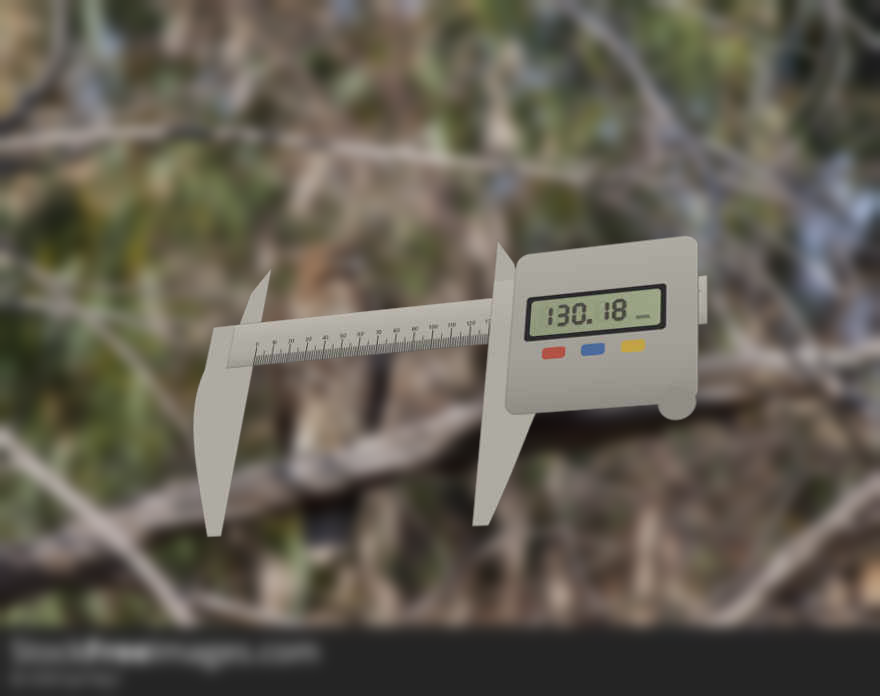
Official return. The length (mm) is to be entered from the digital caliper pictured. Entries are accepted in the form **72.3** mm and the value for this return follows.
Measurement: **130.18** mm
